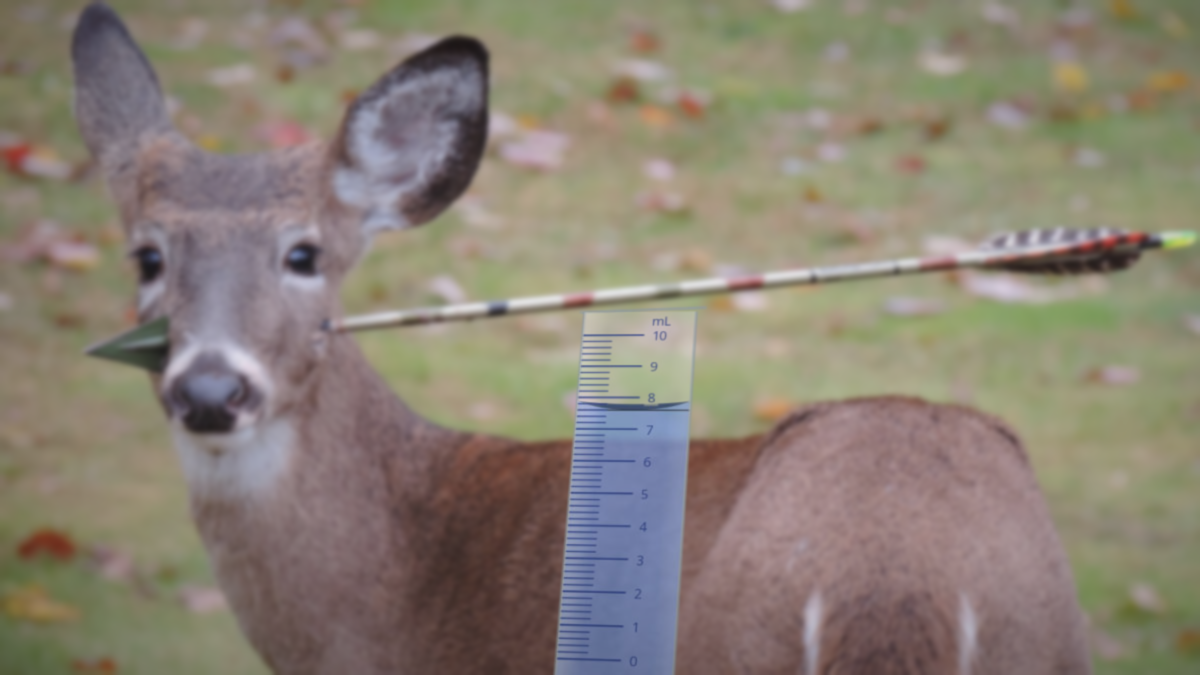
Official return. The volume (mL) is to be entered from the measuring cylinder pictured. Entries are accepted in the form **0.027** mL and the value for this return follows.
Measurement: **7.6** mL
